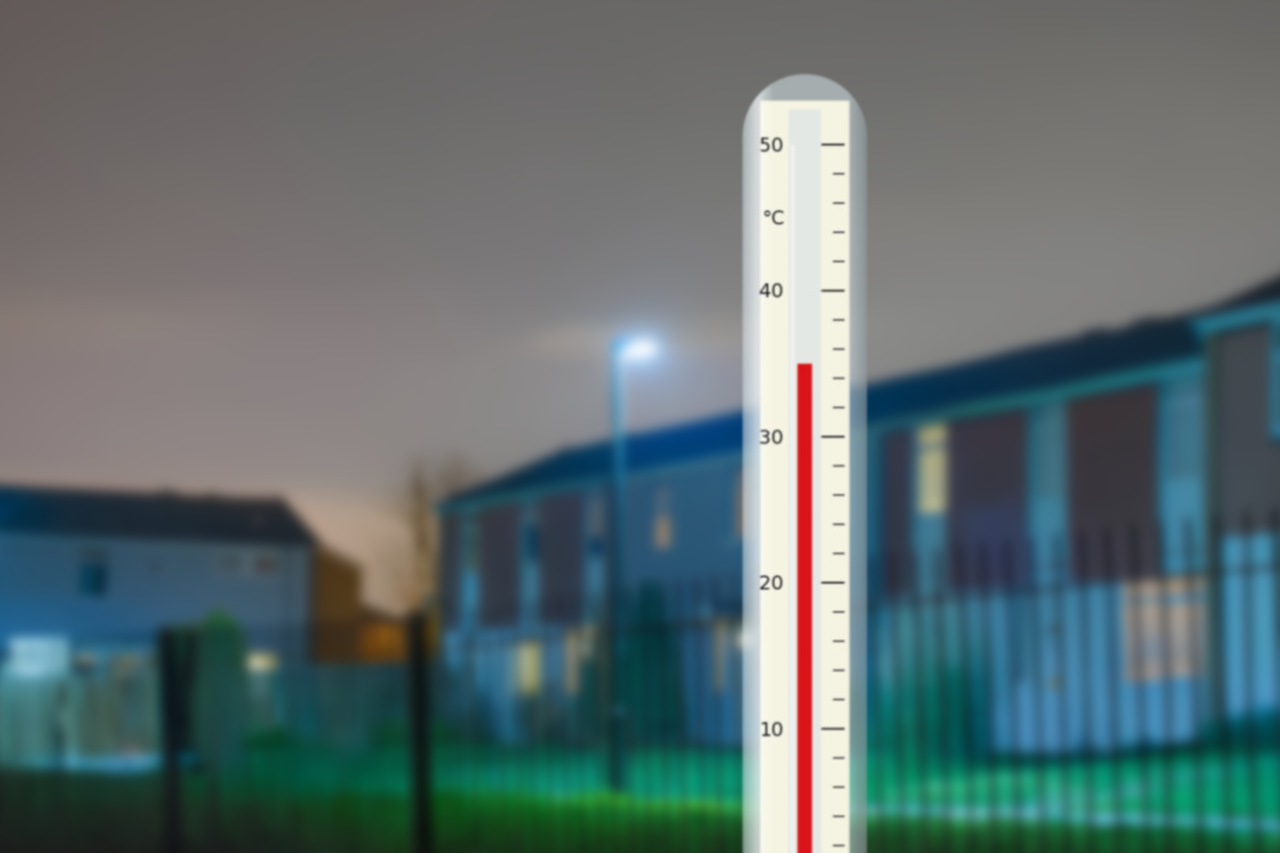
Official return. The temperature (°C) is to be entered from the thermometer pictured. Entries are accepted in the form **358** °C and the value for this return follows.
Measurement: **35** °C
